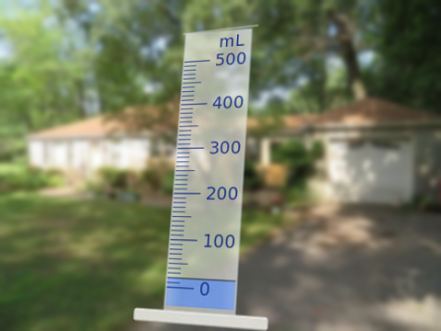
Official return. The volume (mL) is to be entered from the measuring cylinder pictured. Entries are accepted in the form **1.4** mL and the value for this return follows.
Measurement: **20** mL
